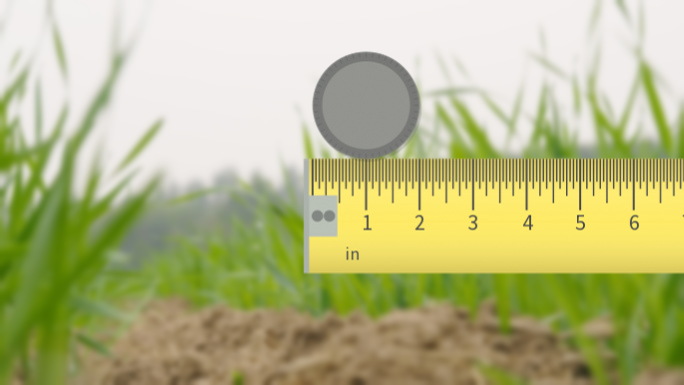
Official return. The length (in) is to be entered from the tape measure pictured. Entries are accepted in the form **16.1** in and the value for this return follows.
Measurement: **2** in
